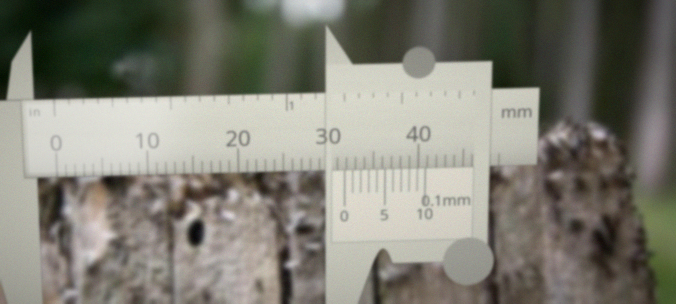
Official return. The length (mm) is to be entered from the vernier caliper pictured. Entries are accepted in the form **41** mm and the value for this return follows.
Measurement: **31.8** mm
